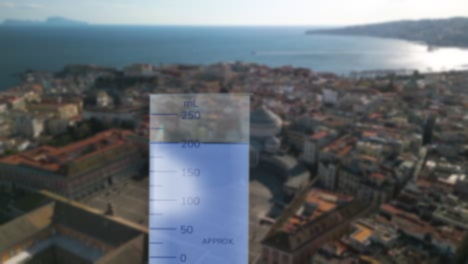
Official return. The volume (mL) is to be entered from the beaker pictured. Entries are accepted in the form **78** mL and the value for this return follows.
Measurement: **200** mL
